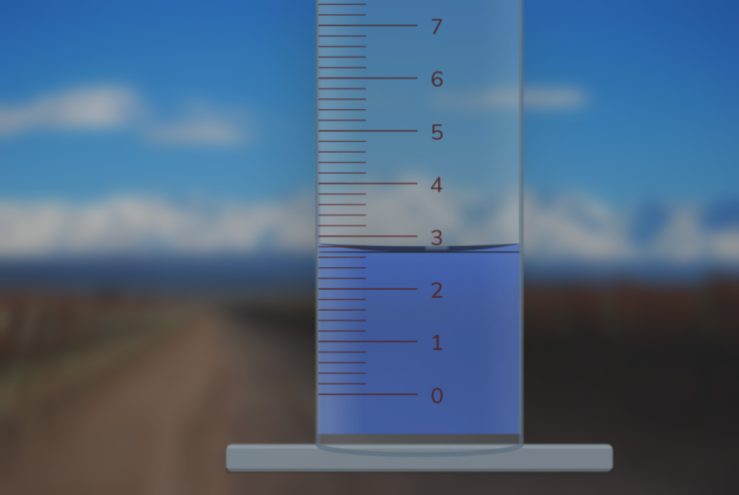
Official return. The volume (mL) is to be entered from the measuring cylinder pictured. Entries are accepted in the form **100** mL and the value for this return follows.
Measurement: **2.7** mL
